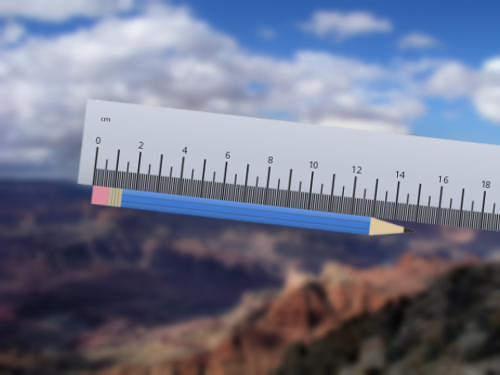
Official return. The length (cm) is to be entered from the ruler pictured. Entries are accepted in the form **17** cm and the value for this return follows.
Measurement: **15** cm
